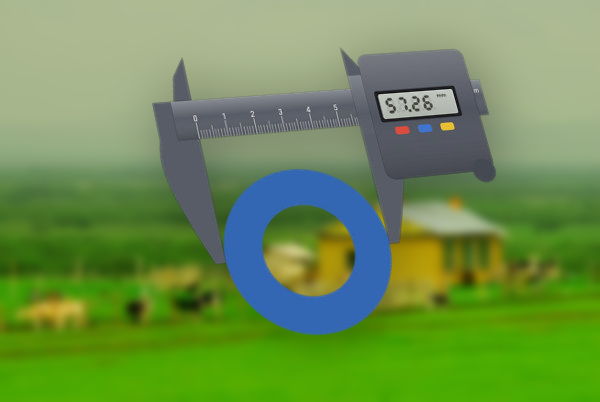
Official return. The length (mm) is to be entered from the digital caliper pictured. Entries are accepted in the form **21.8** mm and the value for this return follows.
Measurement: **57.26** mm
